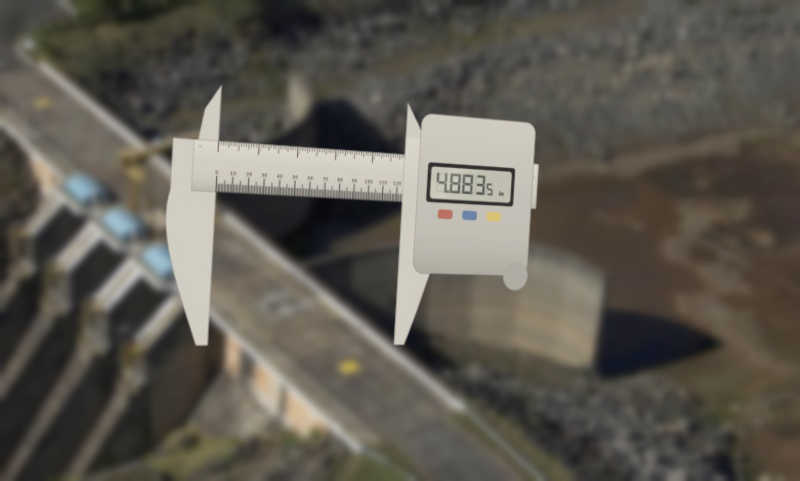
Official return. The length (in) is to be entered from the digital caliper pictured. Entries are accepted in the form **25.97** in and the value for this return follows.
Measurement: **4.8835** in
